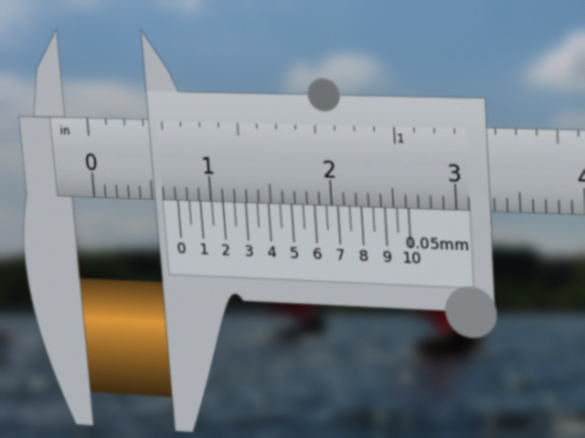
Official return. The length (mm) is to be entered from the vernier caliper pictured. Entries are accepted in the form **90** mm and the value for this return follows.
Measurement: **7.2** mm
